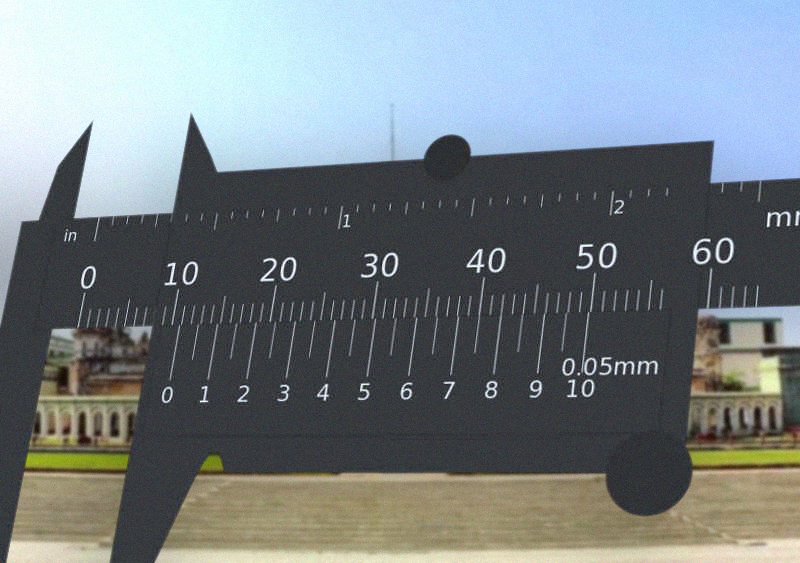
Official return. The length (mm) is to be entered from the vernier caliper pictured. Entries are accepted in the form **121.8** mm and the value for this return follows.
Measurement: **10.8** mm
